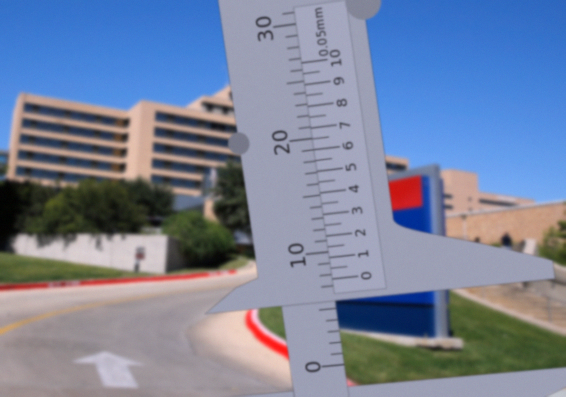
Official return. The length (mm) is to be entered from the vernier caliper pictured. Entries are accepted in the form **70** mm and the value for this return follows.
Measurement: **7.6** mm
